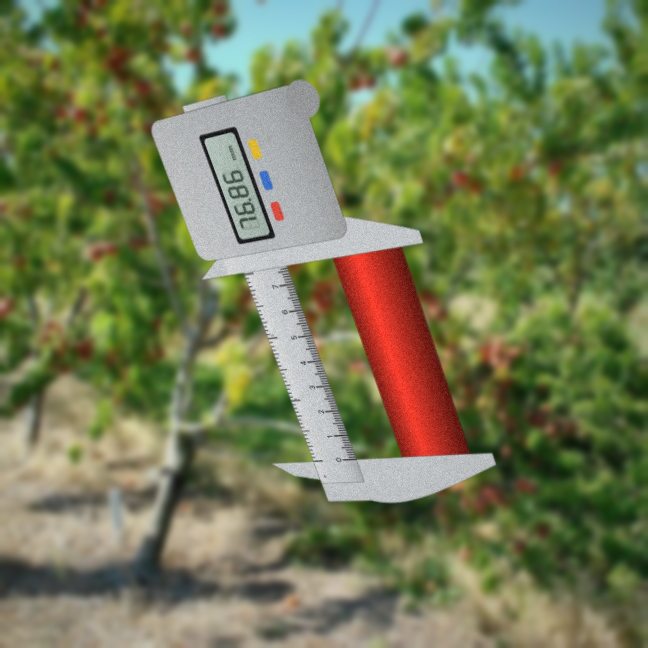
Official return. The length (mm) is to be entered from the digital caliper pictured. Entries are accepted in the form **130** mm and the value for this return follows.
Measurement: **76.86** mm
